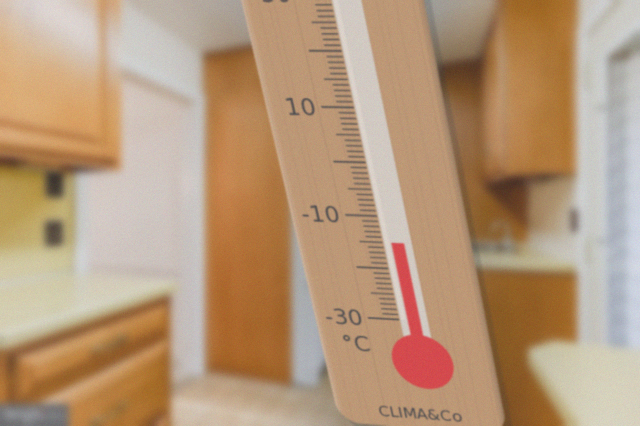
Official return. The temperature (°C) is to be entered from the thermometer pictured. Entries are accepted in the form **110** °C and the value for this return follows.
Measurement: **-15** °C
